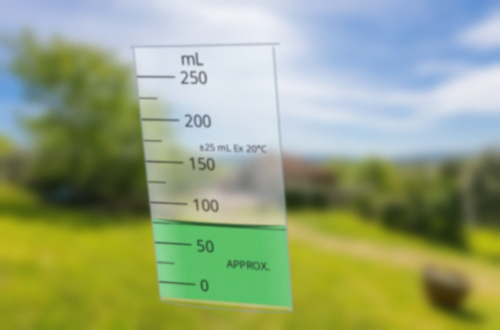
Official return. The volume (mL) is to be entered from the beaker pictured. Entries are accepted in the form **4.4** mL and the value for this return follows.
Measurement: **75** mL
